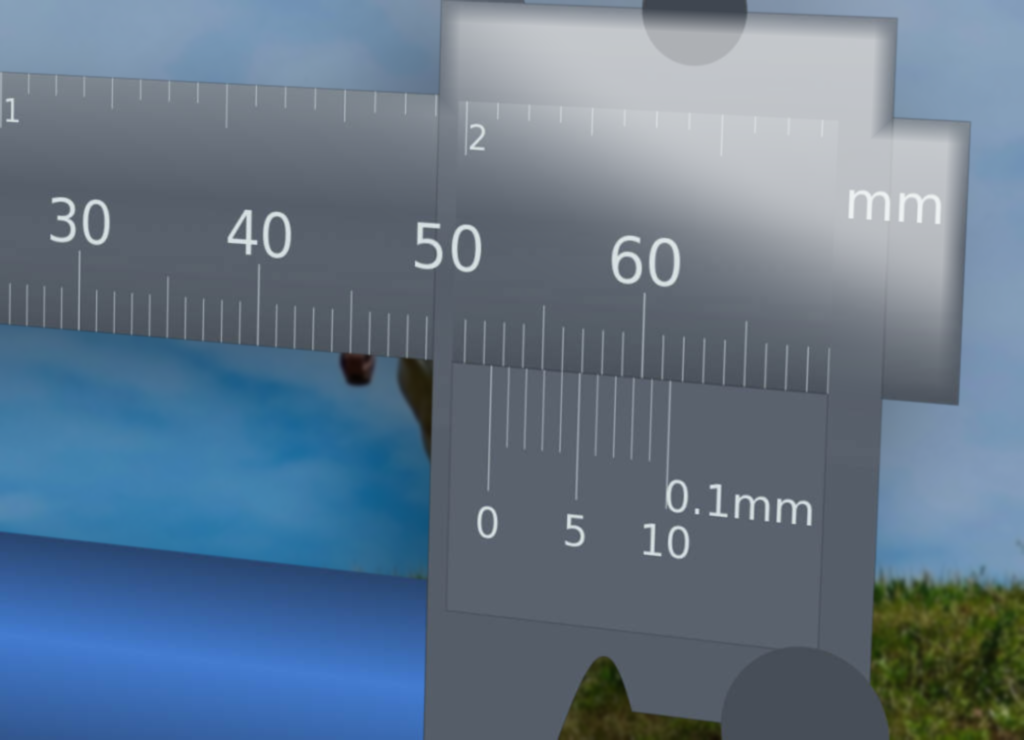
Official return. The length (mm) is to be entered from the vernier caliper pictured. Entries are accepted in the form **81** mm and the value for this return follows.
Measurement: **52.4** mm
